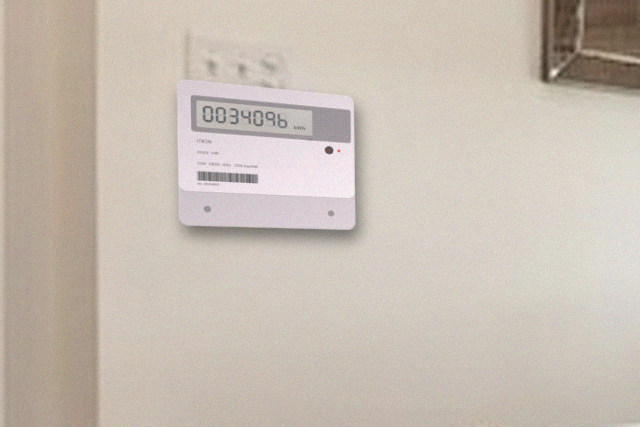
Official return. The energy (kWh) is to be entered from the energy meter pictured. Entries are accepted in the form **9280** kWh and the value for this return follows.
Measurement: **34096** kWh
